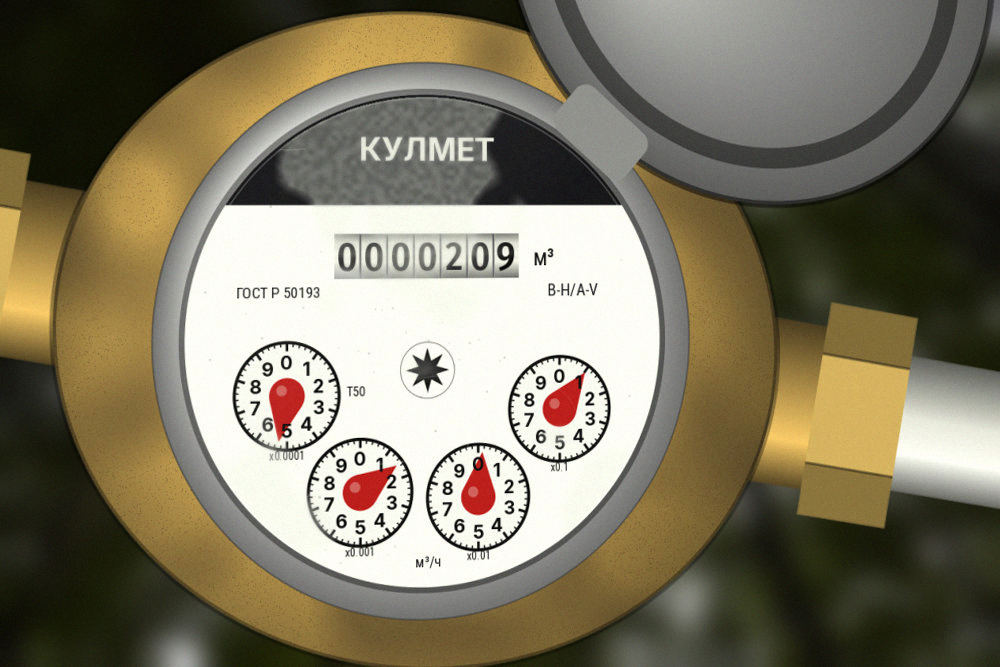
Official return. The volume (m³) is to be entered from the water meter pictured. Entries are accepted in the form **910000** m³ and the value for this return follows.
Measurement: **209.1015** m³
